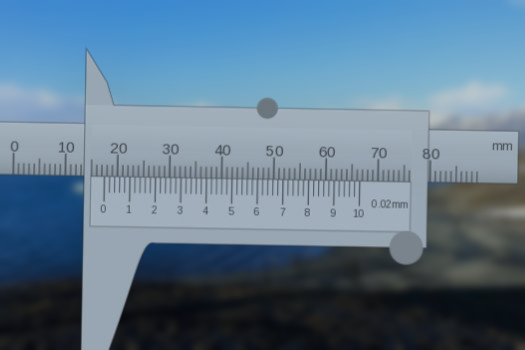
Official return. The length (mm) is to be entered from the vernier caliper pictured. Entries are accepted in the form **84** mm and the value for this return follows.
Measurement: **17.5** mm
